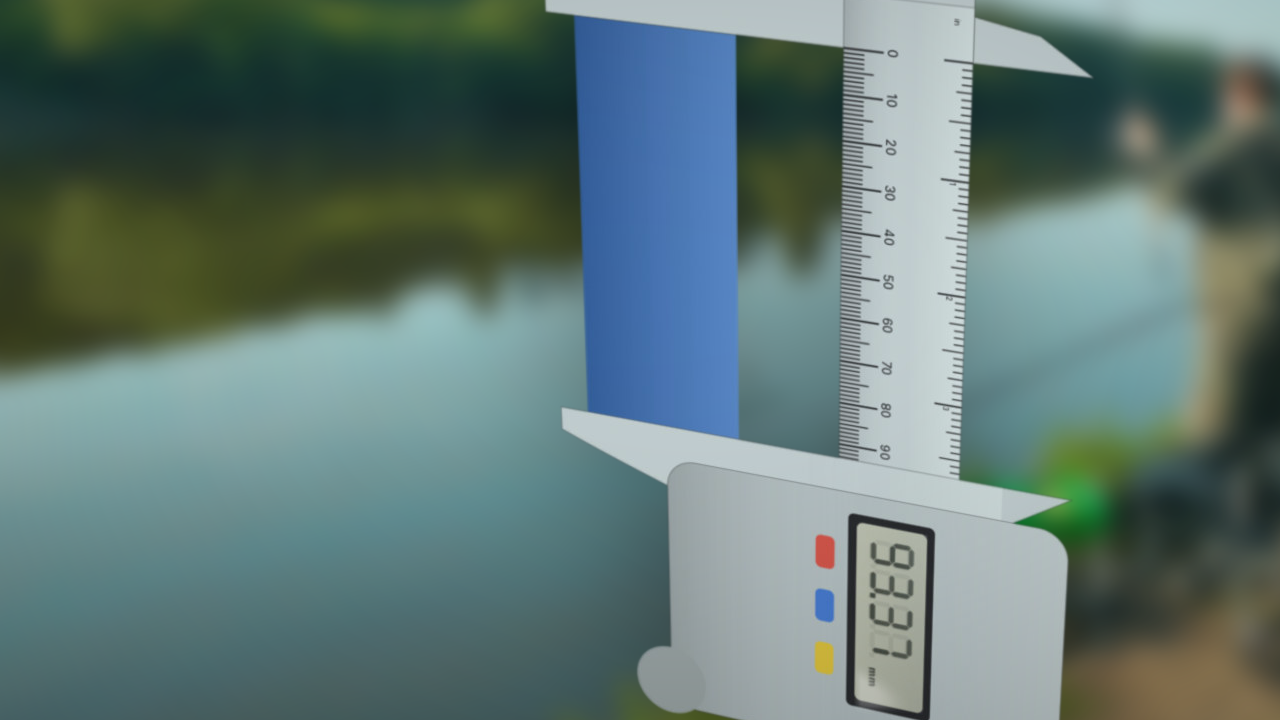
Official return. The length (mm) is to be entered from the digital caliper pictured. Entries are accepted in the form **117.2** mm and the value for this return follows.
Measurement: **93.37** mm
